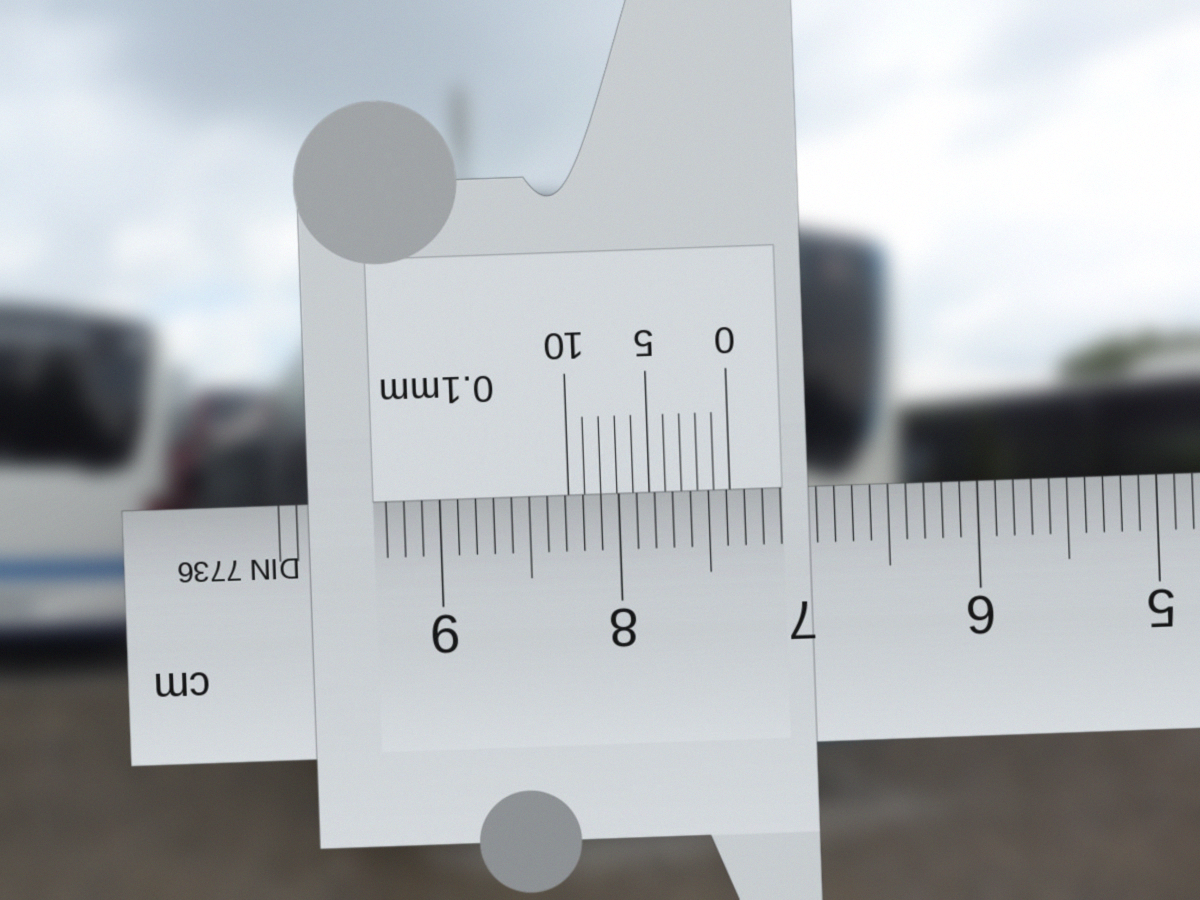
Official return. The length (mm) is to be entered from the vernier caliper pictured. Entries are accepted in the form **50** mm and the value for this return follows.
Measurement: **73.8** mm
